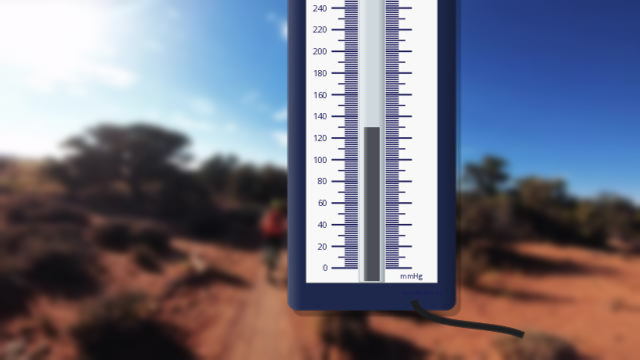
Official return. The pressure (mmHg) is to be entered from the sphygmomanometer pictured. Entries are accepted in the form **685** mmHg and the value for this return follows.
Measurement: **130** mmHg
